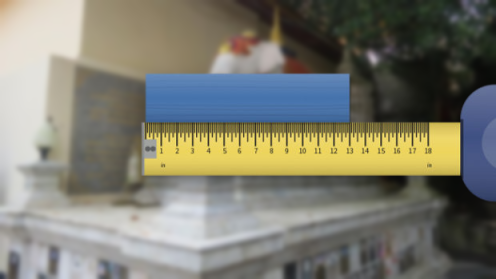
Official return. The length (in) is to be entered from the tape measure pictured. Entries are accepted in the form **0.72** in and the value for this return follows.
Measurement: **13** in
